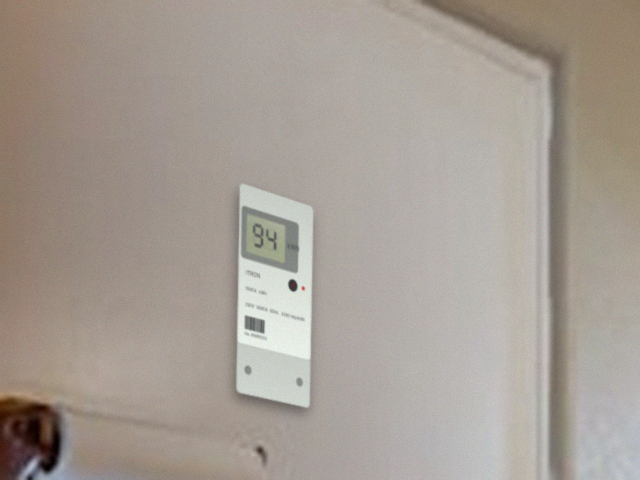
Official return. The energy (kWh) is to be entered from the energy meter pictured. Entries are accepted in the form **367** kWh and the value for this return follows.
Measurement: **94** kWh
